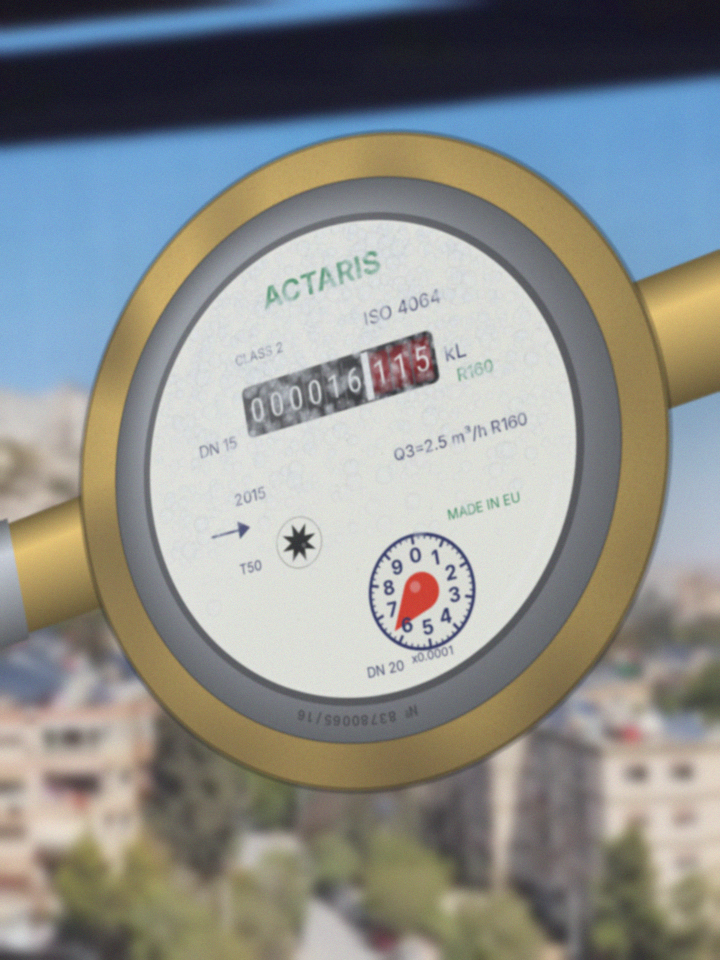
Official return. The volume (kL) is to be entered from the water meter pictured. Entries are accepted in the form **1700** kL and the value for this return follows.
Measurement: **16.1156** kL
